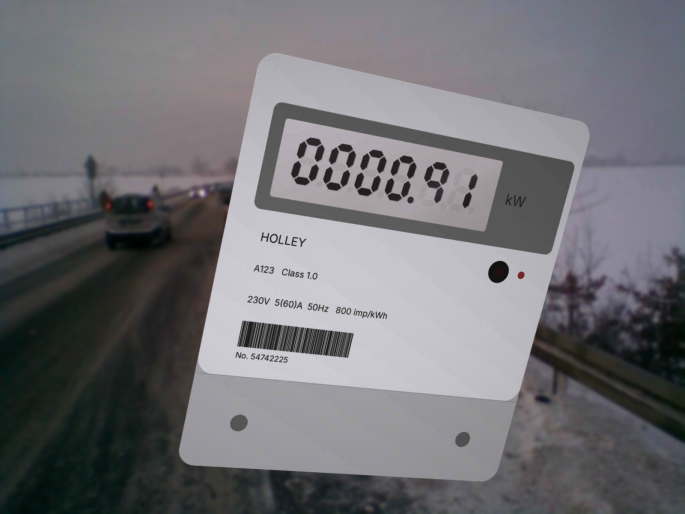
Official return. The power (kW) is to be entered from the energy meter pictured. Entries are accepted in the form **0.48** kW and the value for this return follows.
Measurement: **0.91** kW
